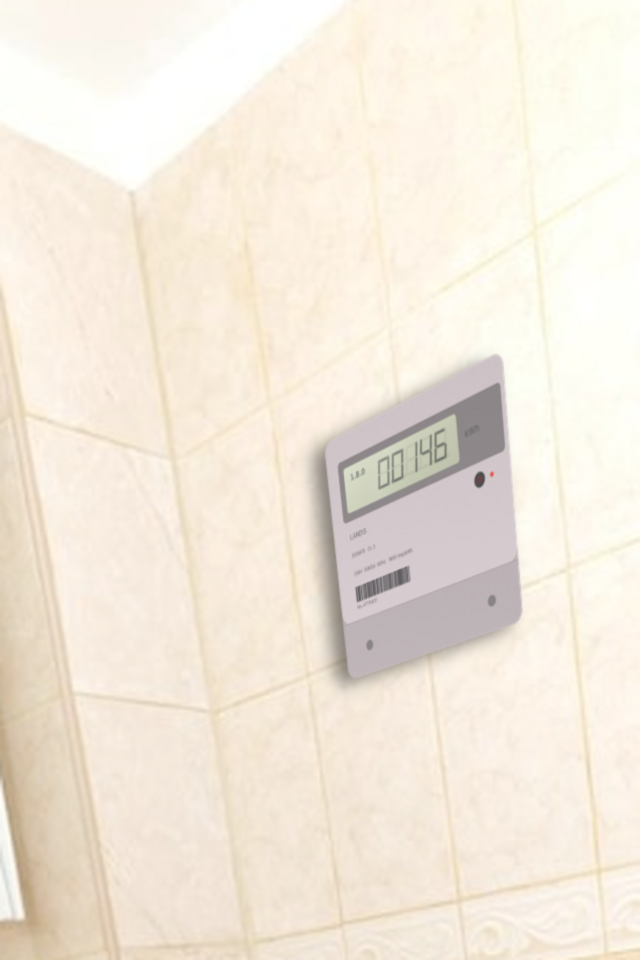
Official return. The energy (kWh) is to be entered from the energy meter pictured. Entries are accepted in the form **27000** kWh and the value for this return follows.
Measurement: **146** kWh
